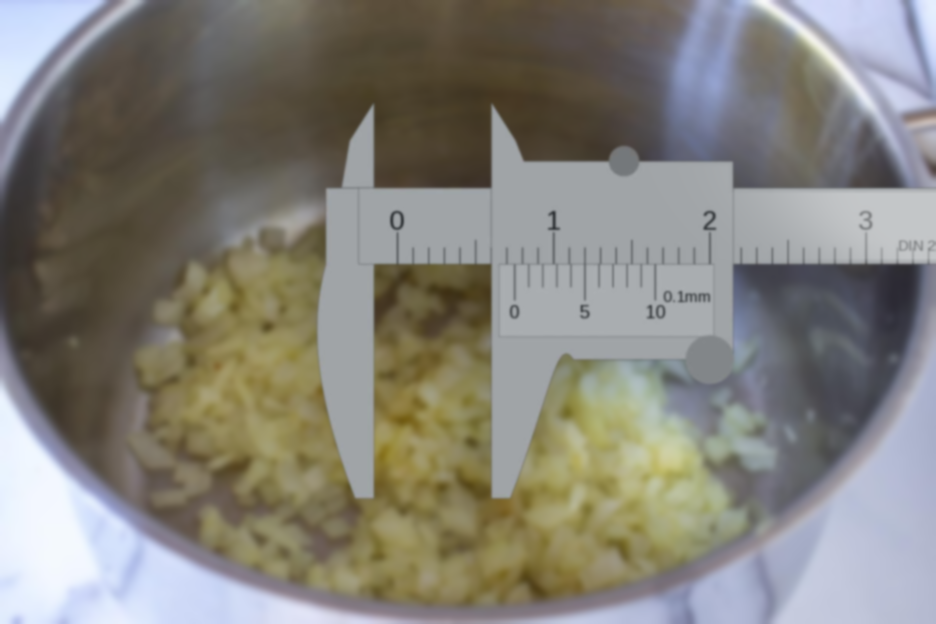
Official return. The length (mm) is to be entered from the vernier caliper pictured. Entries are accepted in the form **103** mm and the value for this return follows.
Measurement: **7.5** mm
